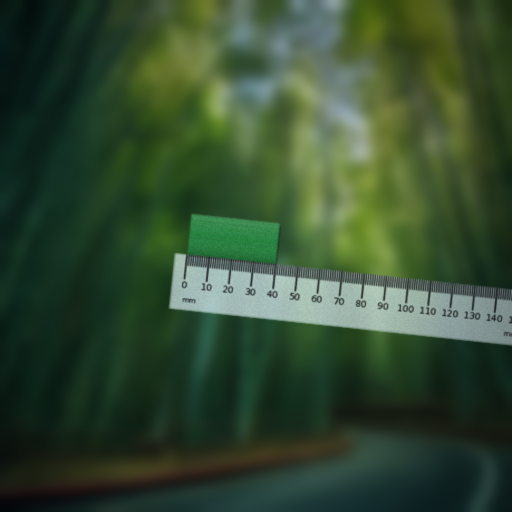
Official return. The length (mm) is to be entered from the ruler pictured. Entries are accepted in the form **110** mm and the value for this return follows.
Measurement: **40** mm
